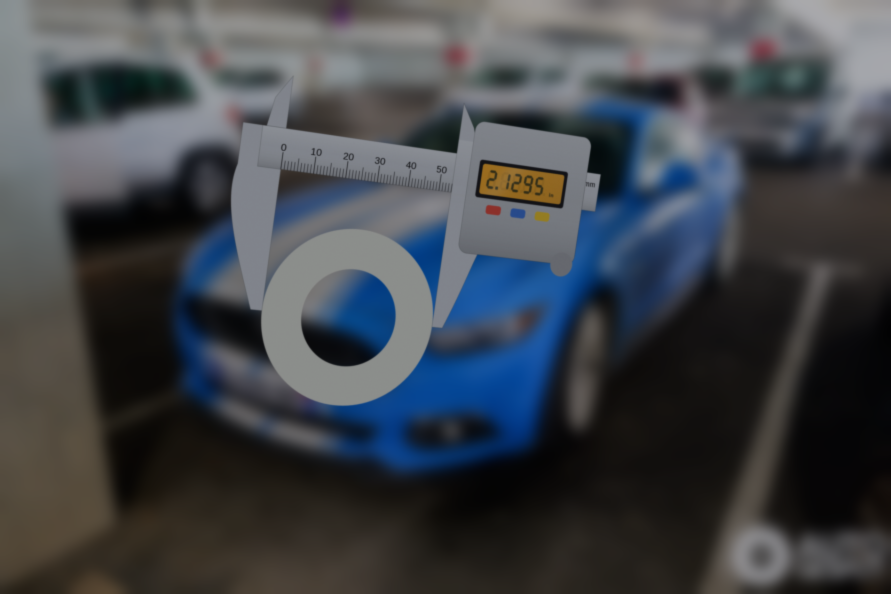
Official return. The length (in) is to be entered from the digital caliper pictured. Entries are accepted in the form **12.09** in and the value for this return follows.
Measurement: **2.1295** in
